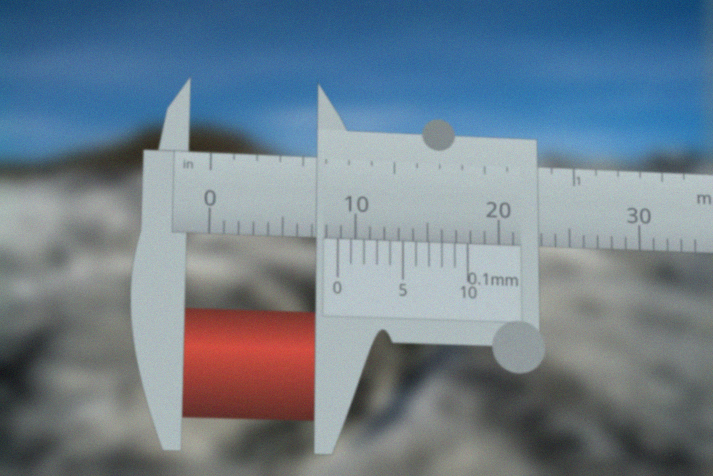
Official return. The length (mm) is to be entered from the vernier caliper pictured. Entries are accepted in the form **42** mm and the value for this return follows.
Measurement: **8.8** mm
